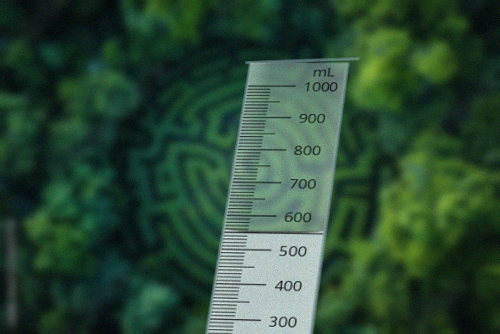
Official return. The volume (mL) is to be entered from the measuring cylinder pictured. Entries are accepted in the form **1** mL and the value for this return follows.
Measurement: **550** mL
